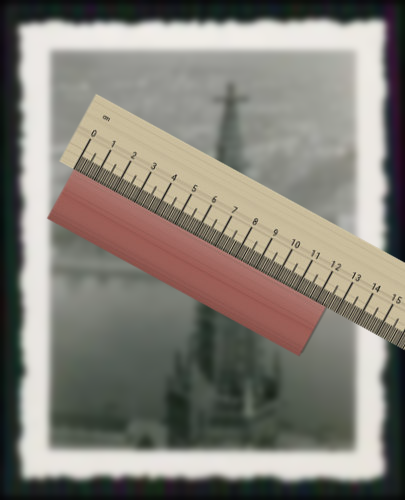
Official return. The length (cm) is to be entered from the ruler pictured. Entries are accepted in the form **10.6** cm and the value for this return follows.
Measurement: **12.5** cm
